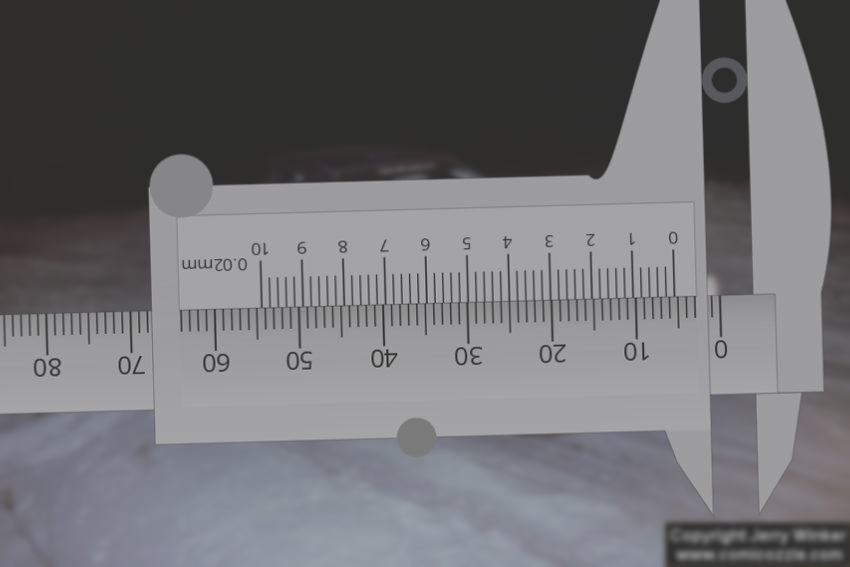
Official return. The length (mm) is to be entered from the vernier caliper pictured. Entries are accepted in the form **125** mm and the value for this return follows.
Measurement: **5.4** mm
